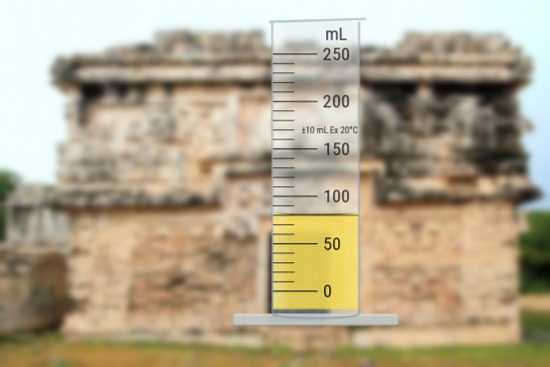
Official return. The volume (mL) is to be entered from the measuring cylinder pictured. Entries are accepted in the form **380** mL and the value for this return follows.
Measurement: **80** mL
